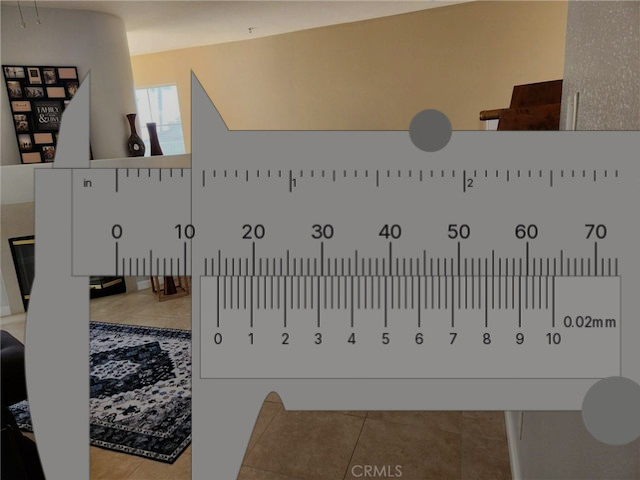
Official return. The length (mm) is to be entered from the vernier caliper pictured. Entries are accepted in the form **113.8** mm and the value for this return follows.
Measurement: **14.8** mm
